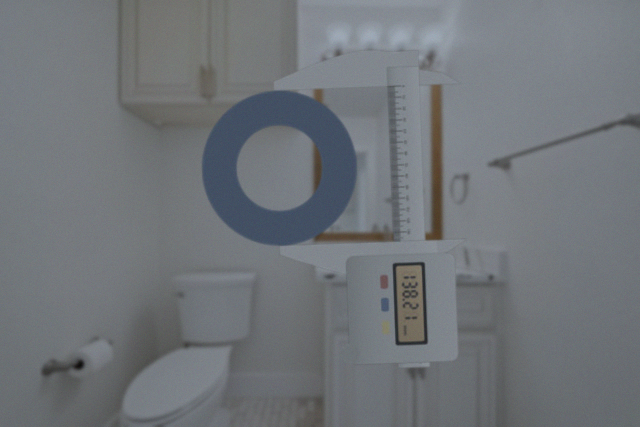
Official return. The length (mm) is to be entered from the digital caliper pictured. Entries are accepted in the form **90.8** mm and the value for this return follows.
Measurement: **138.21** mm
